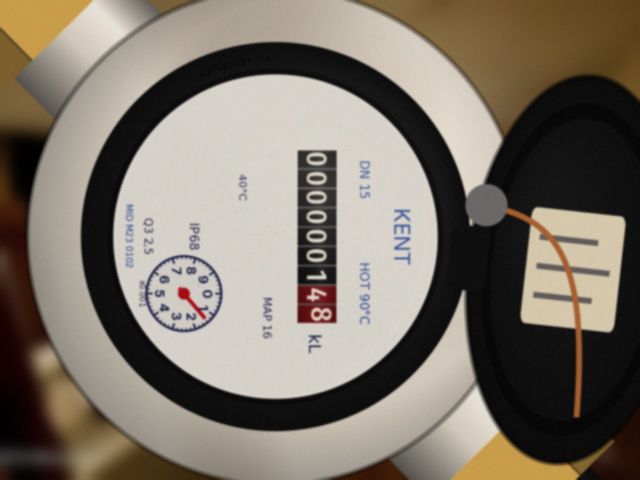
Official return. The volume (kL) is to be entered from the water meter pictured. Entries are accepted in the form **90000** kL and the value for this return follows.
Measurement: **1.481** kL
